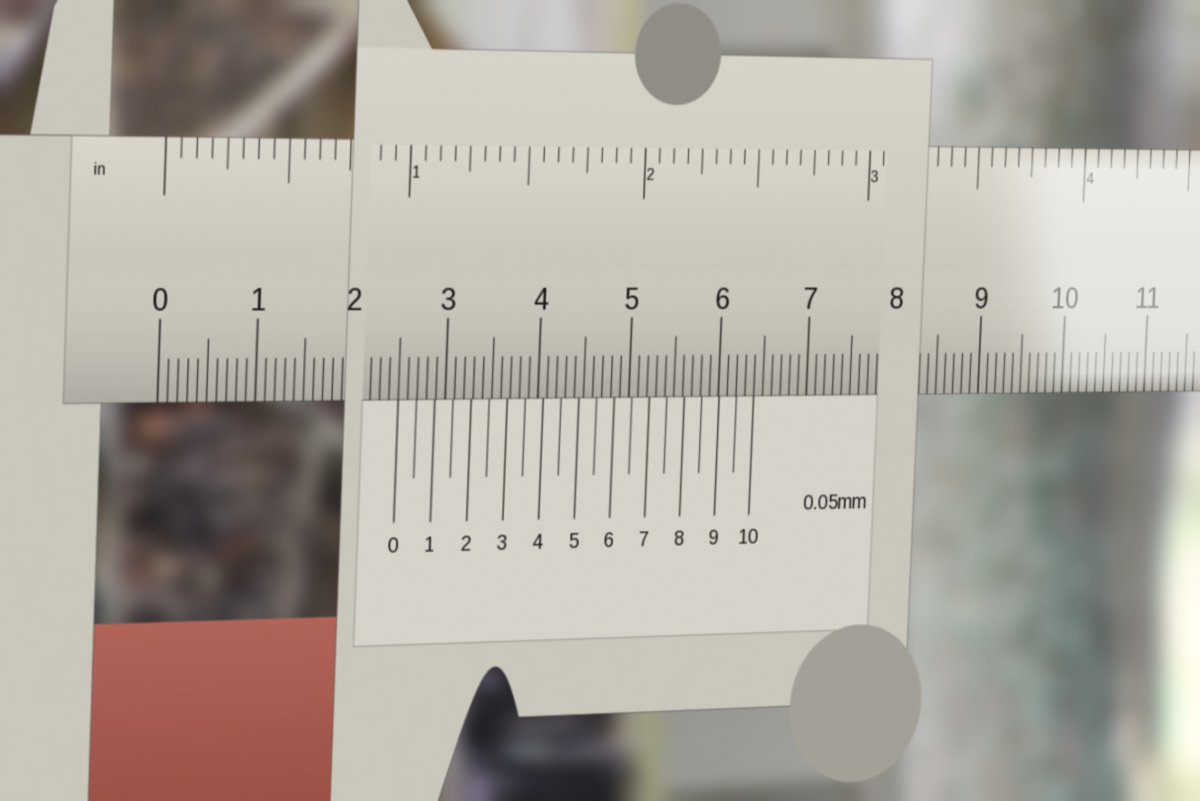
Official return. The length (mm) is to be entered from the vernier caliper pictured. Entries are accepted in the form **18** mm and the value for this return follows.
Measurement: **25.0** mm
